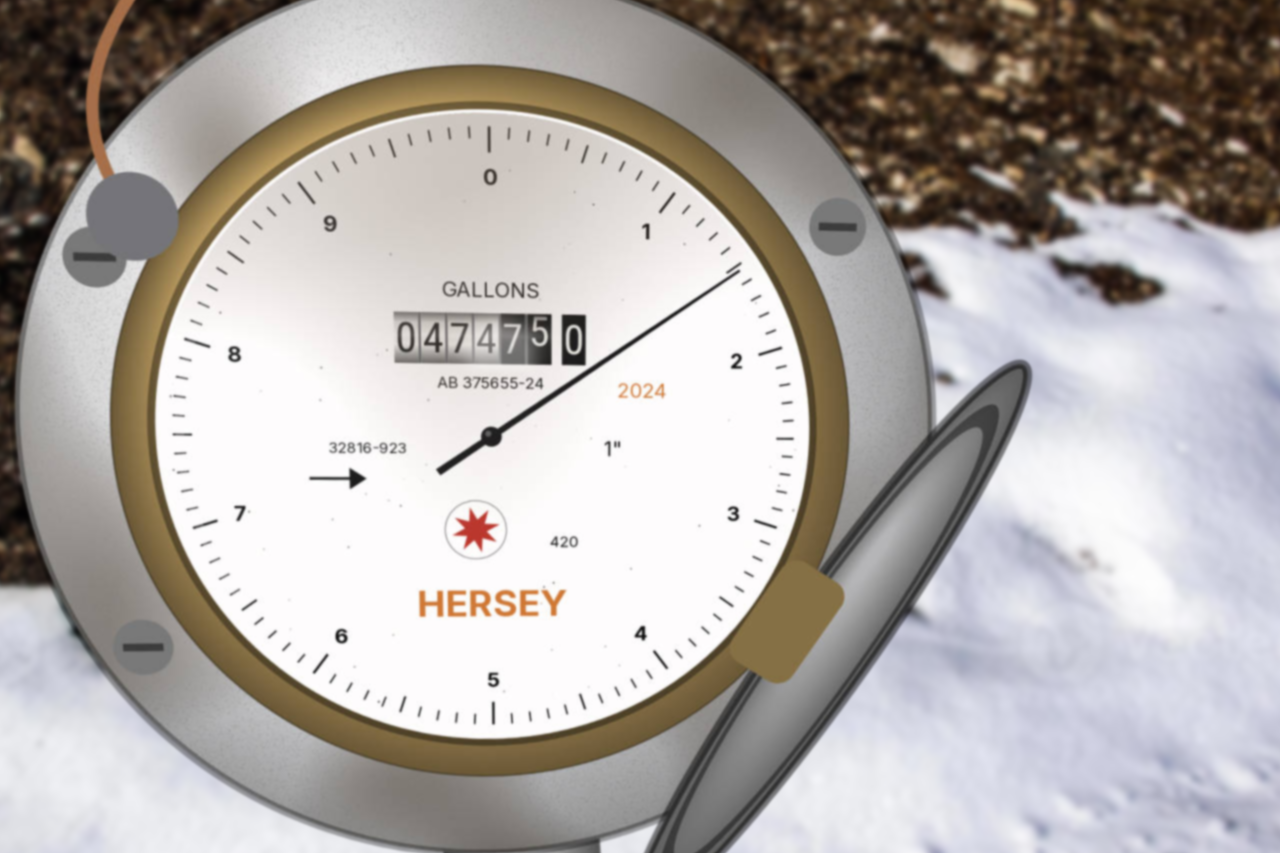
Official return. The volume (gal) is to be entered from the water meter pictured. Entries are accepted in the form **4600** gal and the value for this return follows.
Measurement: **474751.5** gal
